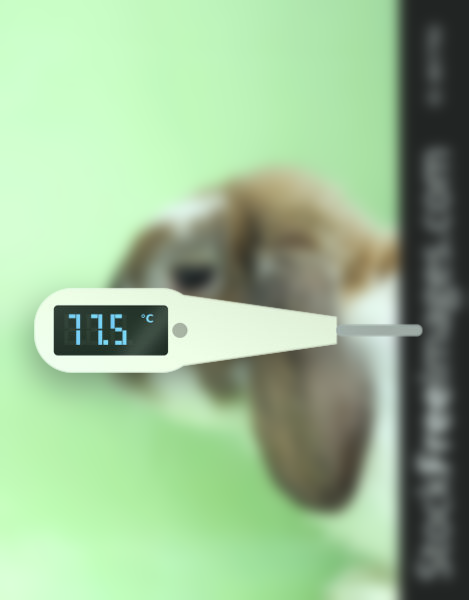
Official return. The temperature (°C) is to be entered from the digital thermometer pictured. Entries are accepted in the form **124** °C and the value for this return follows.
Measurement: **77.5** °C
